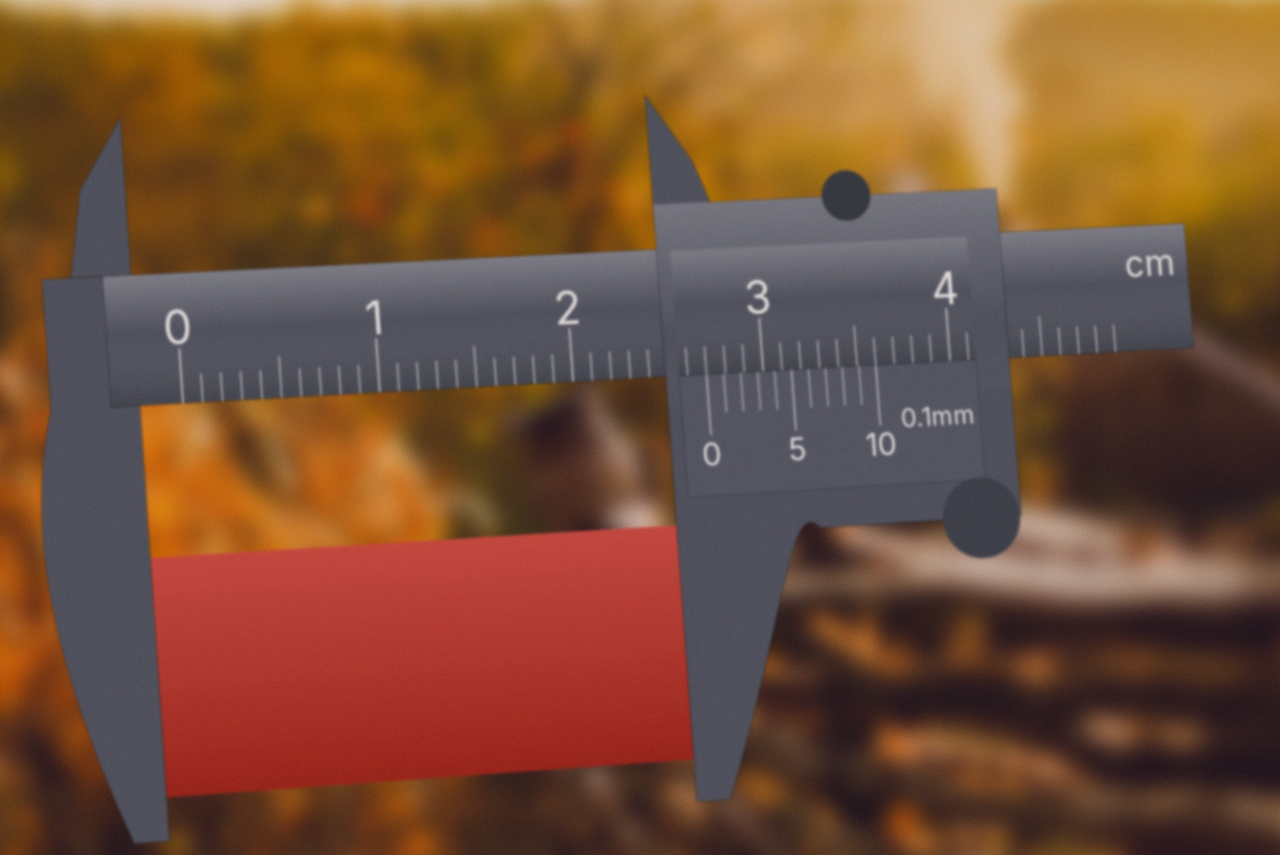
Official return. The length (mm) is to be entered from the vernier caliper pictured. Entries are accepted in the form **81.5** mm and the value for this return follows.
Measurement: **27.0** mm
